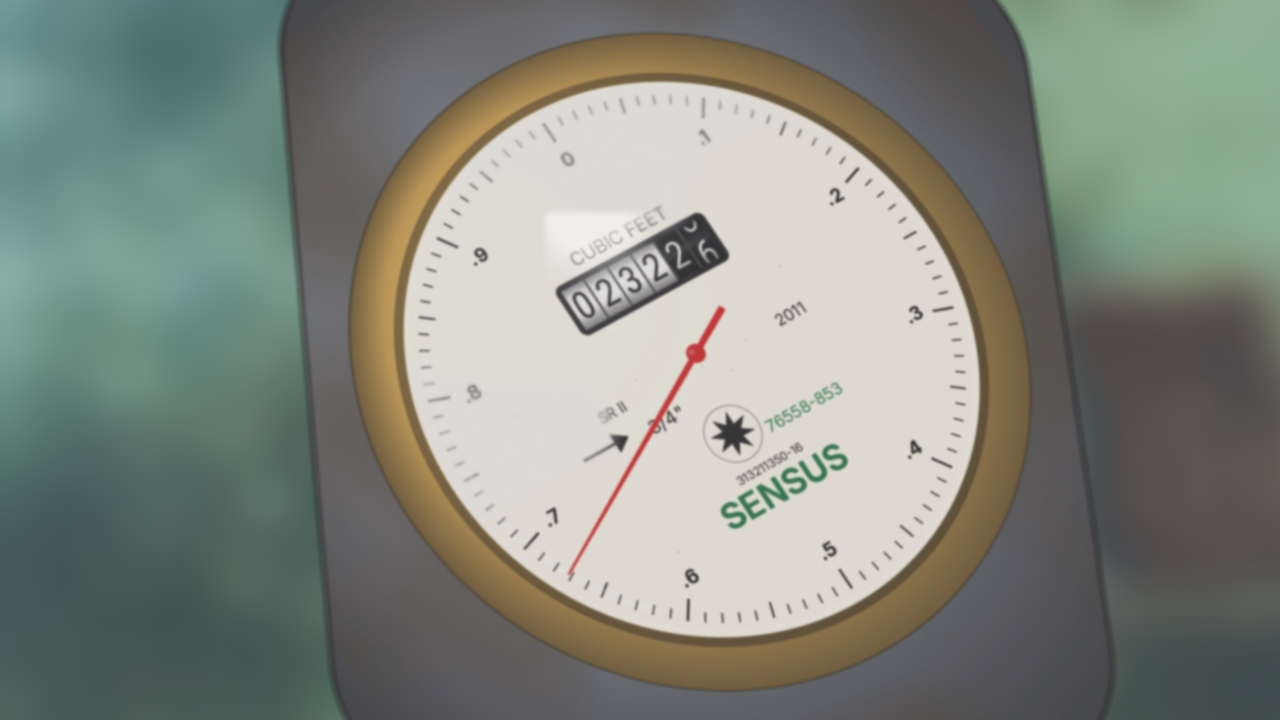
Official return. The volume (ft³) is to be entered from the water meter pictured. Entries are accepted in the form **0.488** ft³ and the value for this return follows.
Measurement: **23225.67** ft³
